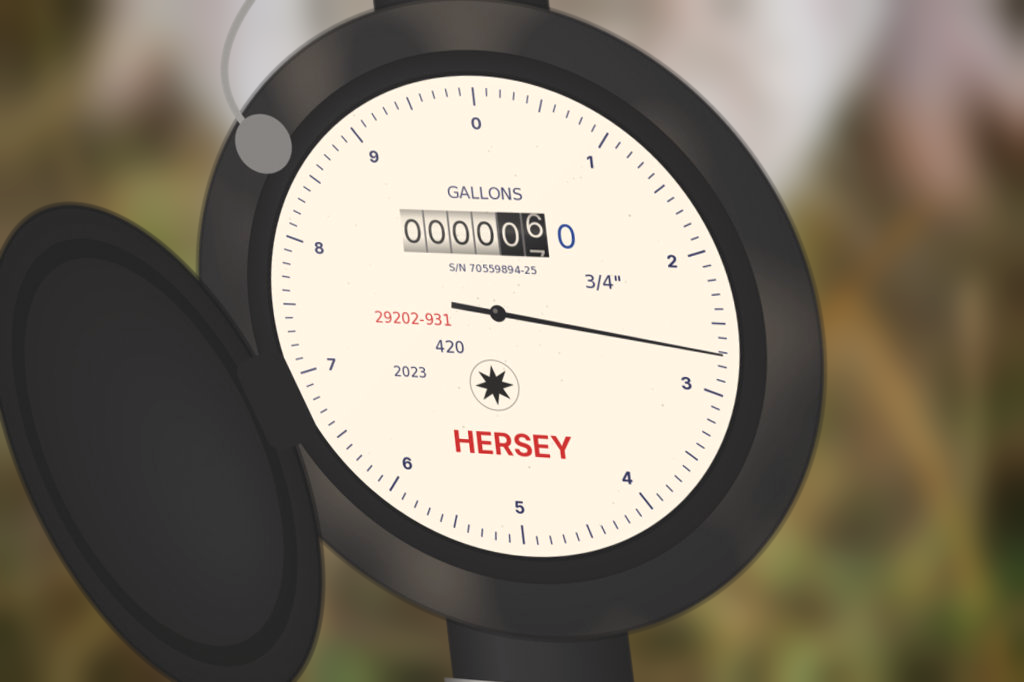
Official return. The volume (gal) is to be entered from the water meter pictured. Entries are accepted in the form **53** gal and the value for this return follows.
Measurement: **62.7** gal
